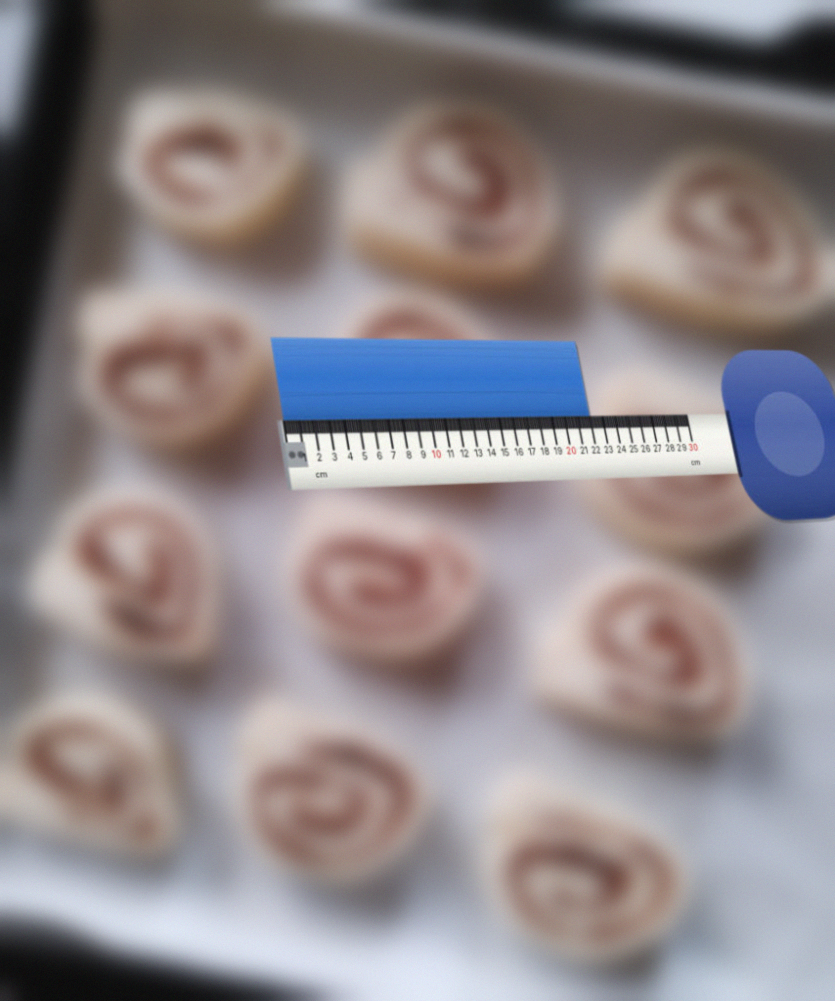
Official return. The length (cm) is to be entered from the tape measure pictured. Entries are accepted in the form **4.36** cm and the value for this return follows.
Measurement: **22** cm
